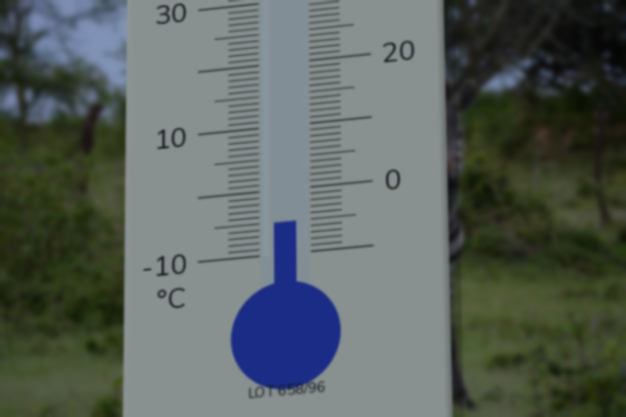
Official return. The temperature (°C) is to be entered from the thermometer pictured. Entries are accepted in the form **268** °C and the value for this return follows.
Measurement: **-5** °C
